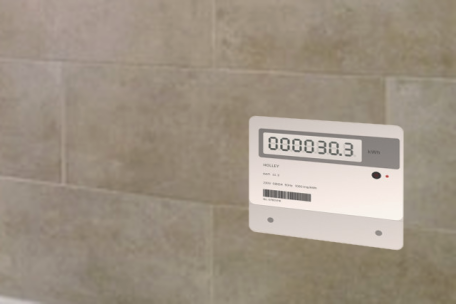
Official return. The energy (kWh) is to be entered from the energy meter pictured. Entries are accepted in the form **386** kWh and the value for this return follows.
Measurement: **30.3** kWh
